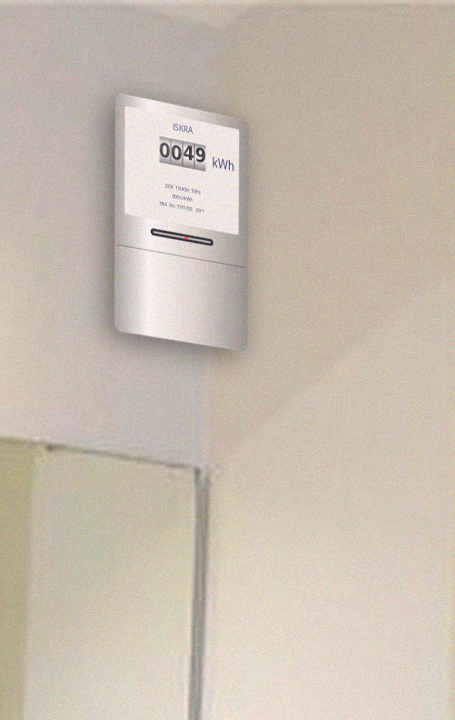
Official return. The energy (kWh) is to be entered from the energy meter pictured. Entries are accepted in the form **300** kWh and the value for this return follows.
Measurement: **49** kWh
